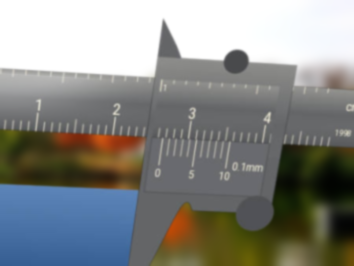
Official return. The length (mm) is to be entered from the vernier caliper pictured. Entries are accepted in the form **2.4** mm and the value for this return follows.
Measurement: **26.6** mm
